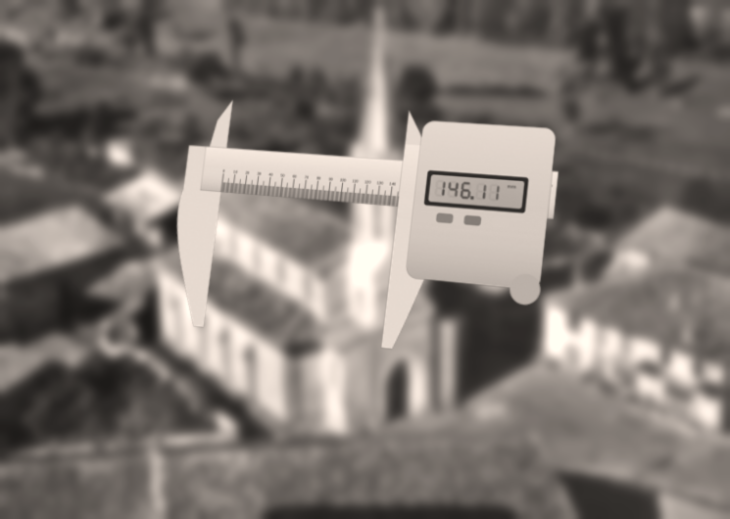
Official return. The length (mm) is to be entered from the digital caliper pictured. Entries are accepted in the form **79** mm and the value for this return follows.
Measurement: **146.11** mm
